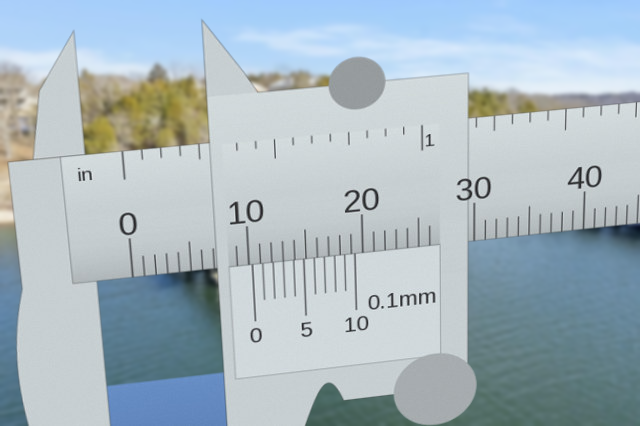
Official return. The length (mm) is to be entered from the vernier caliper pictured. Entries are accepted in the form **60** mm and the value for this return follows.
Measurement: **10.3** mm
